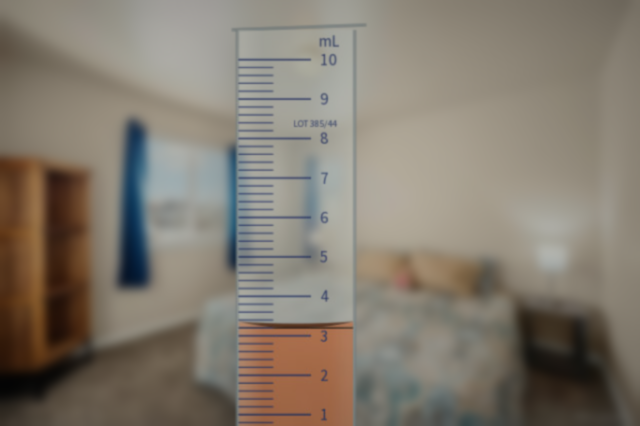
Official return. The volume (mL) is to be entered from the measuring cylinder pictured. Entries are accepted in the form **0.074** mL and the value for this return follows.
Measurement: **3.2** mL
